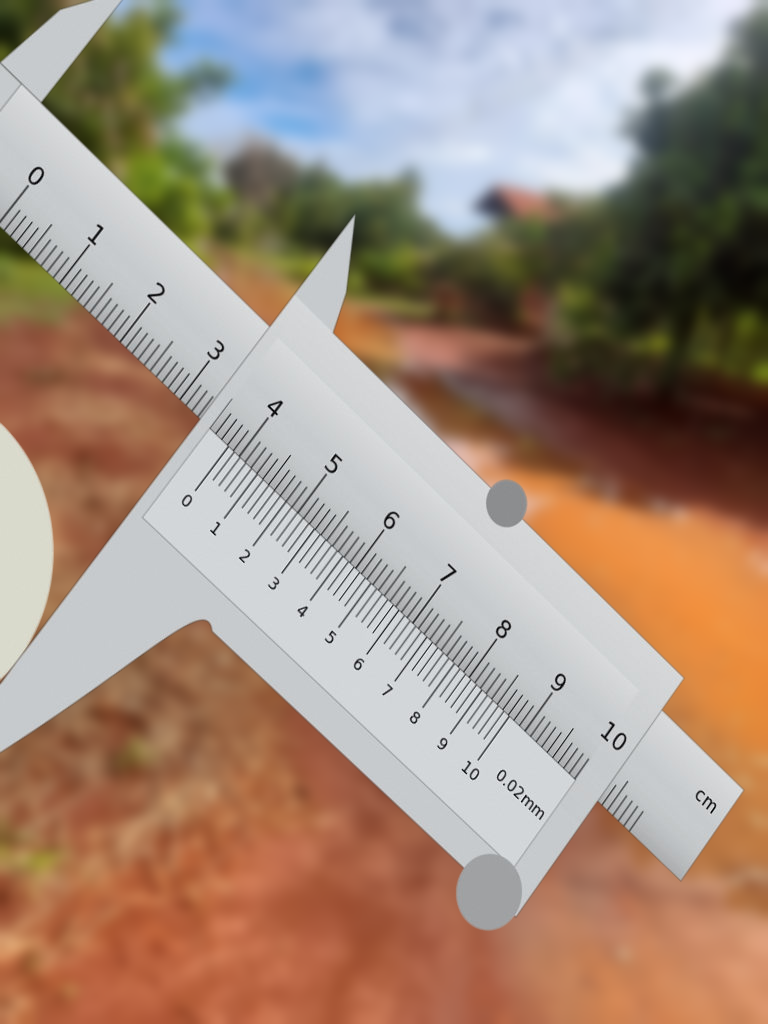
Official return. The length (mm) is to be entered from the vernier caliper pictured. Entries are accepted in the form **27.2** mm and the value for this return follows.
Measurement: **38.2** mm
